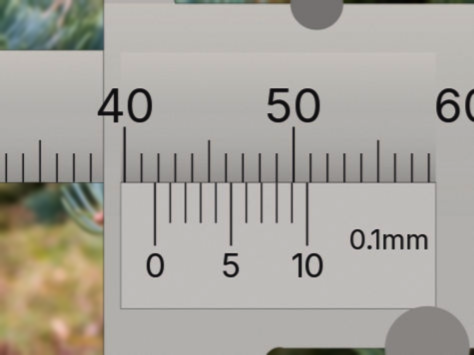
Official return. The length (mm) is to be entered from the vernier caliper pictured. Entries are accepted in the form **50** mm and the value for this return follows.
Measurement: **41.8** mm
